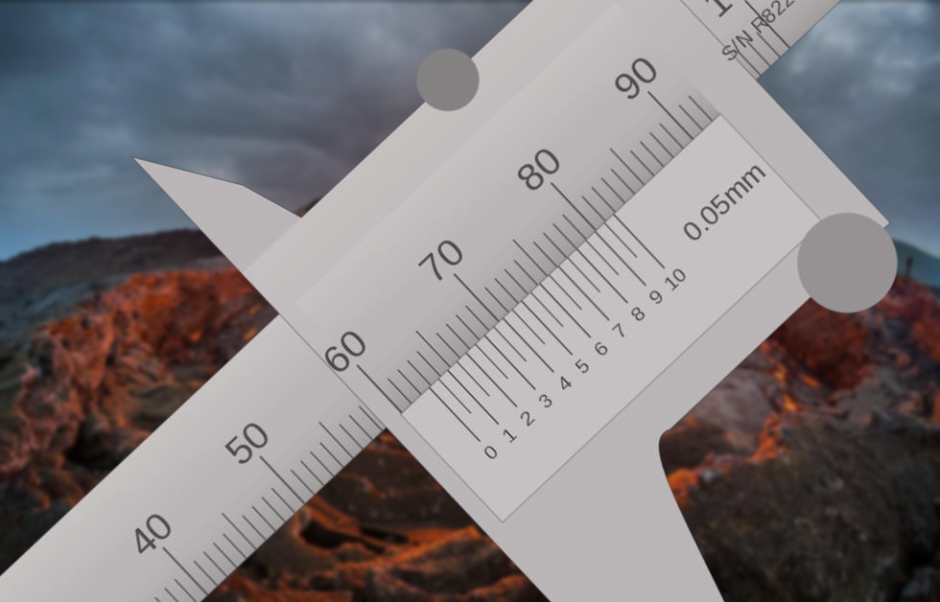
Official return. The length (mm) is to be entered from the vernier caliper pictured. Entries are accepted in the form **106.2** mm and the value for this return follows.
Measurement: **62.8** mm
